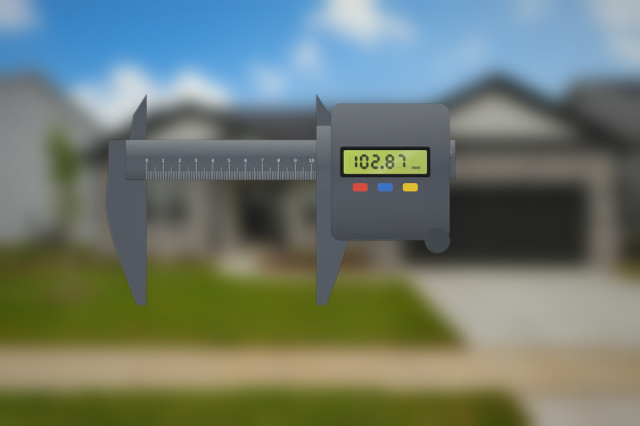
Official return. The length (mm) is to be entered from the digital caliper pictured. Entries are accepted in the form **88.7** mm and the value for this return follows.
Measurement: **102.87** mm
